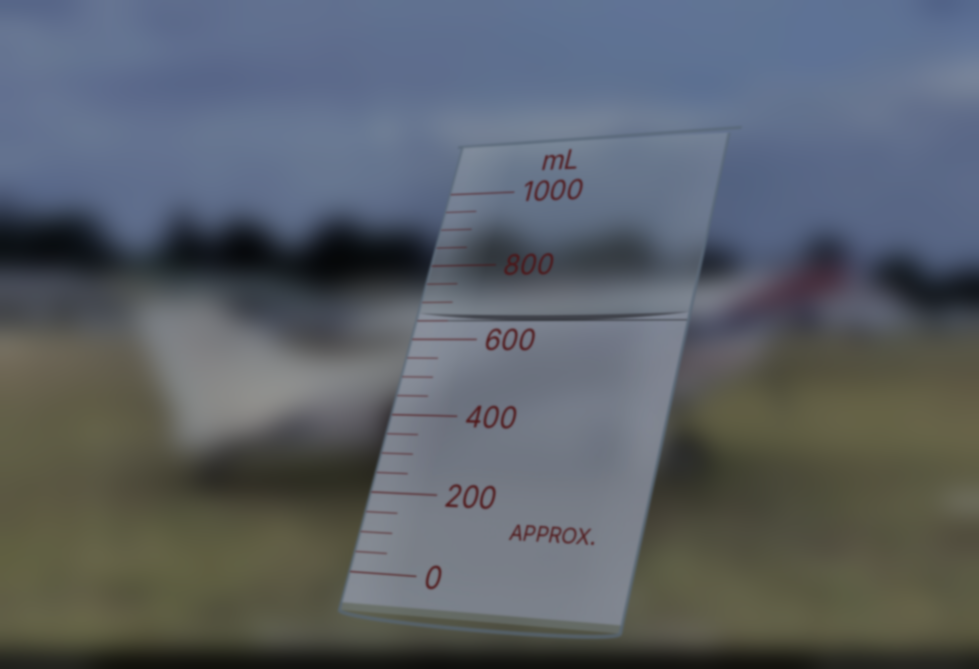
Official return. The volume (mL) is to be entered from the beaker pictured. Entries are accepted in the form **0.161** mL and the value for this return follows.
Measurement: **650** mL
